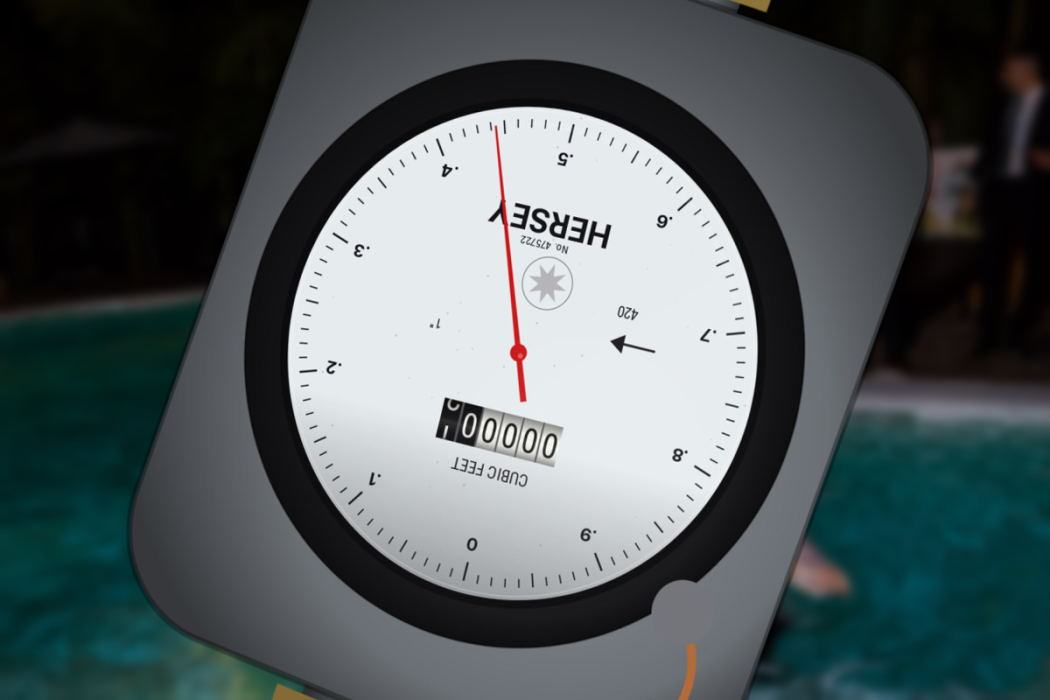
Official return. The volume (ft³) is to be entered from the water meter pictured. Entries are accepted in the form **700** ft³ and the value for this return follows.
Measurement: **1.44** ft³
